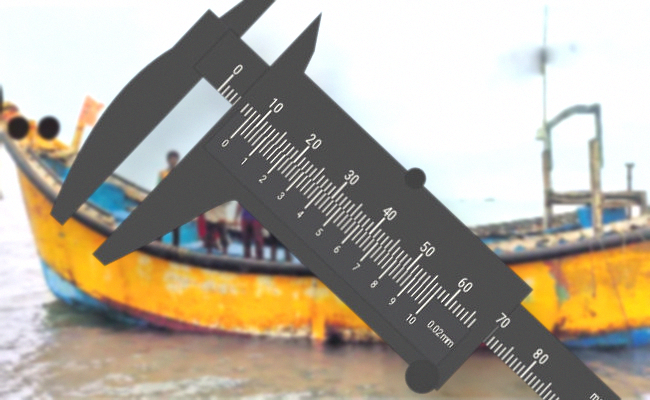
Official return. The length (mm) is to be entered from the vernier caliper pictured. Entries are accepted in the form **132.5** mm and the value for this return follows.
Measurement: **8.0** mm
